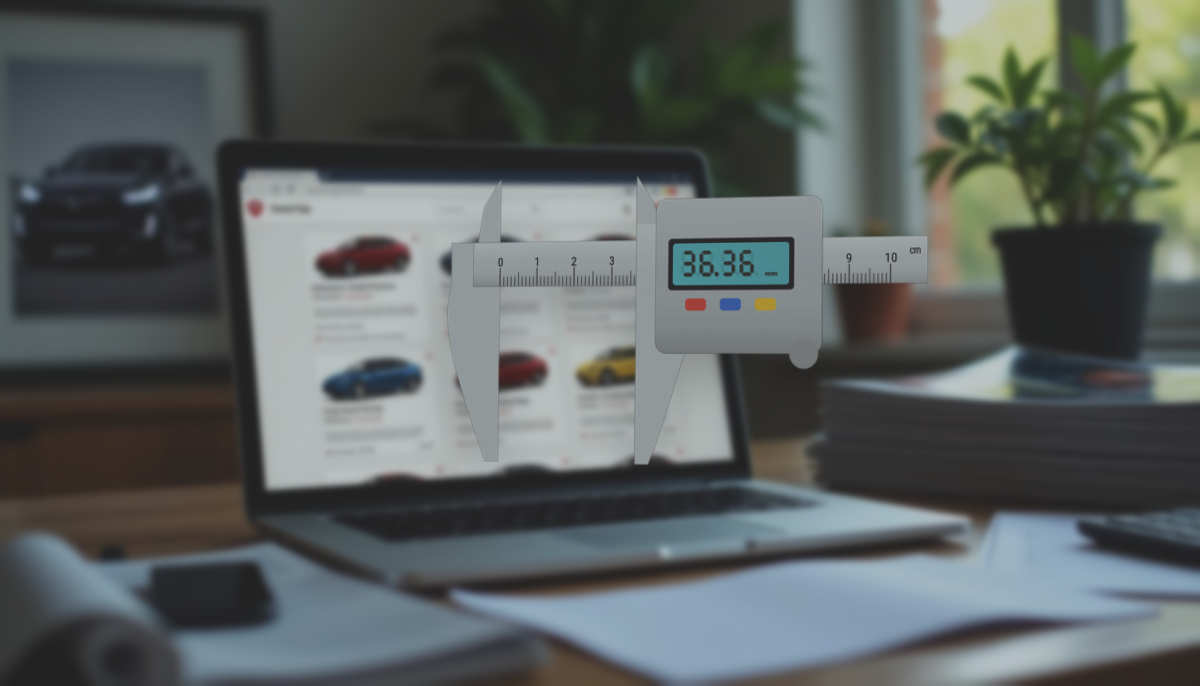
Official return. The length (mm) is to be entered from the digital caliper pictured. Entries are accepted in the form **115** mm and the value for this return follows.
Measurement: **36.36** mm
